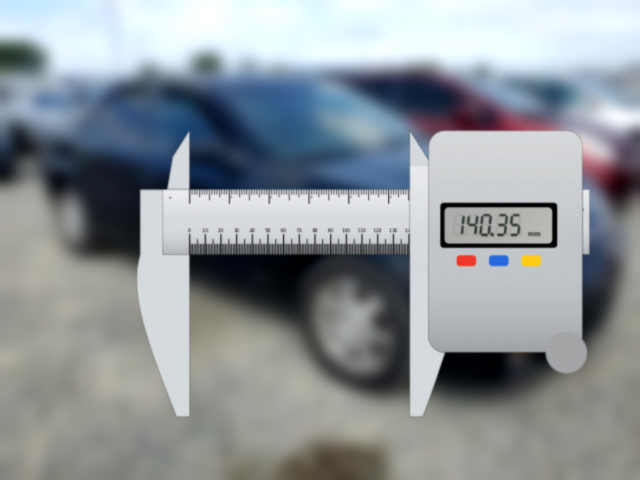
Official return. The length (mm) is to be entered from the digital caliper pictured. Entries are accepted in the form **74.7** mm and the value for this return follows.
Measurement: **140.35** mm
